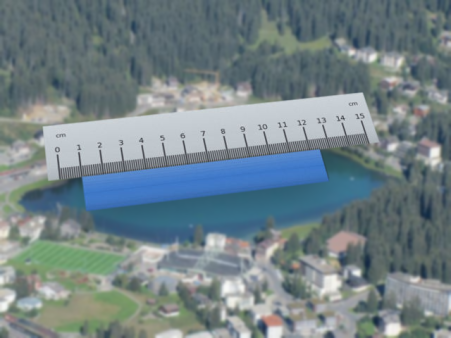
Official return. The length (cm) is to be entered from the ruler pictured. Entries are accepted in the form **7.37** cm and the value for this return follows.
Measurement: **11.5** cm
